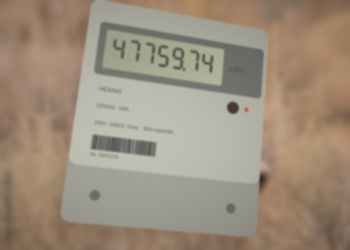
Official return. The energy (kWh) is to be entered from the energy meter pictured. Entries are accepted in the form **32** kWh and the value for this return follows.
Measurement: **47759.74** kWh
